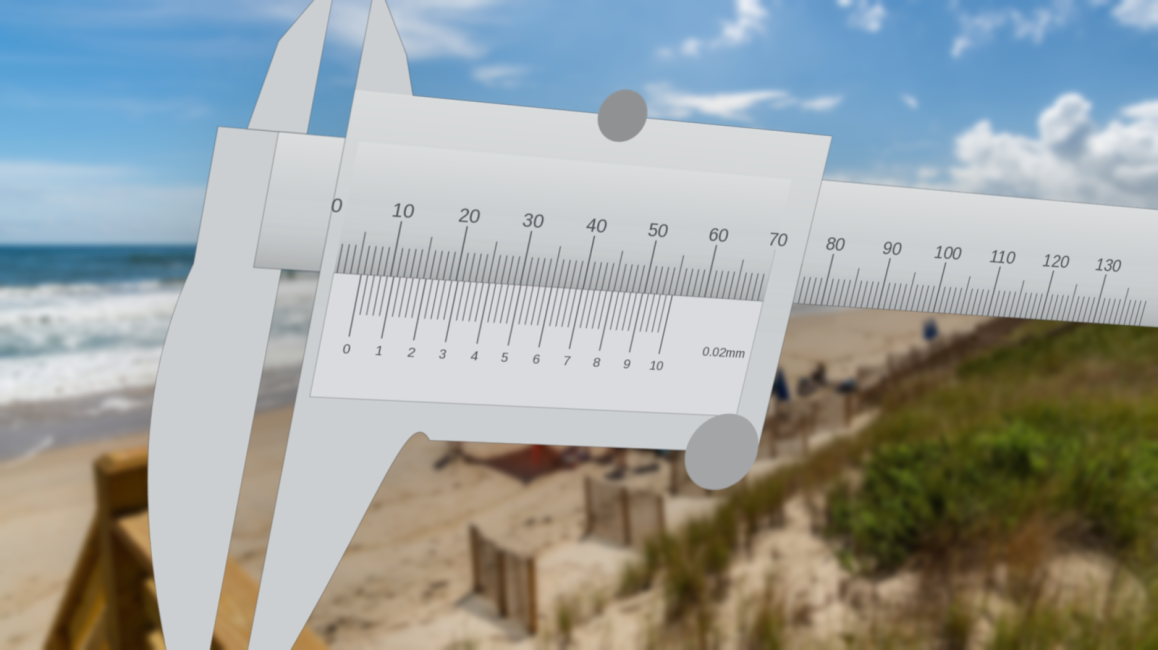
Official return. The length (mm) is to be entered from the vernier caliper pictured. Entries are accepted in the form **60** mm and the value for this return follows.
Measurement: **5.6** mm
